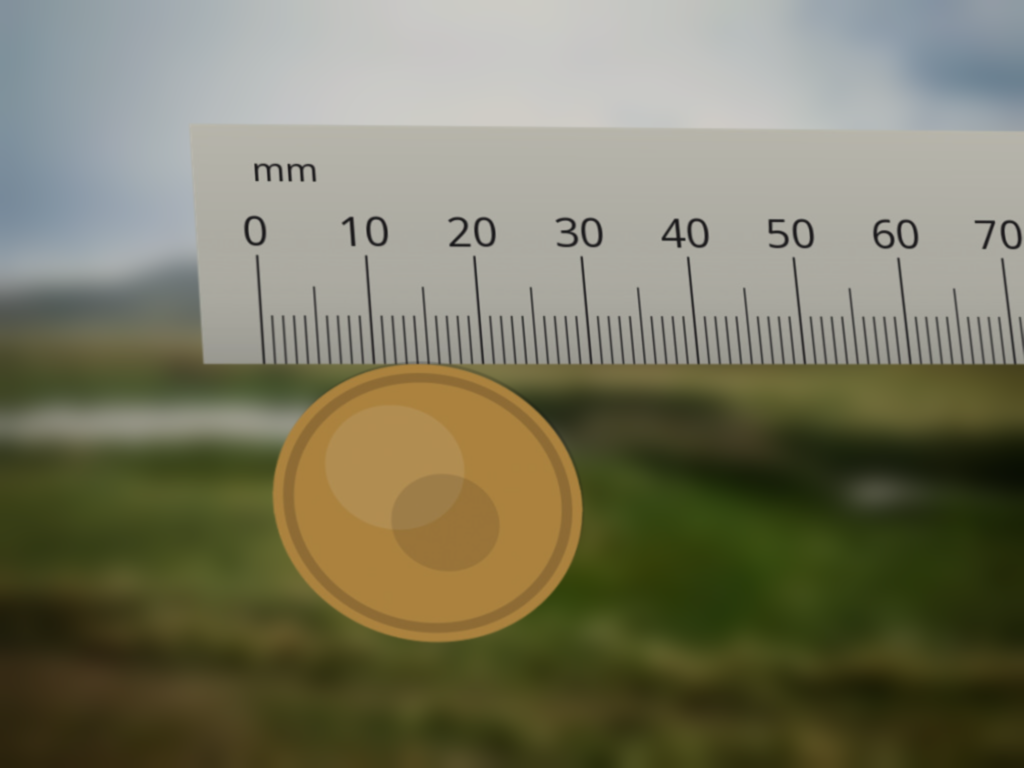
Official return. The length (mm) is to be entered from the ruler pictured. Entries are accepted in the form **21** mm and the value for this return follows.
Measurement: **28** mm
